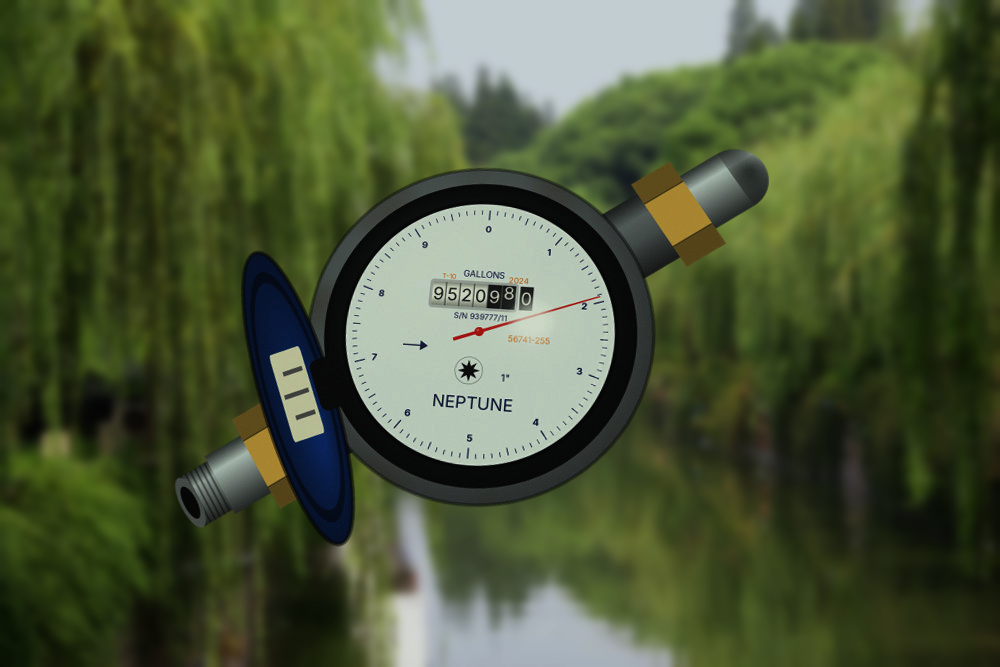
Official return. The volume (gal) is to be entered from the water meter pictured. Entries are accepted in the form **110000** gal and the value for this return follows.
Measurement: **9520981.9** gal
